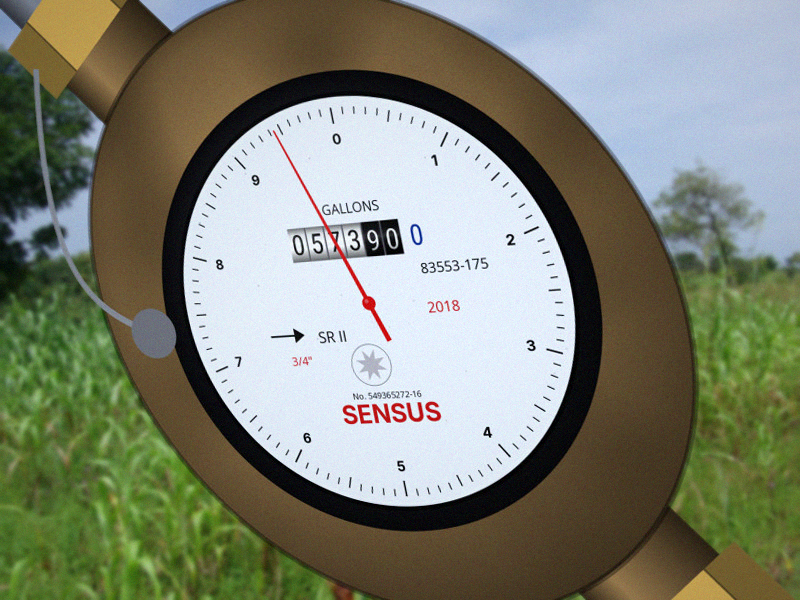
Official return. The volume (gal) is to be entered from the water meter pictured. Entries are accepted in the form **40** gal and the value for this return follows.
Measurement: **573899.4** gal
